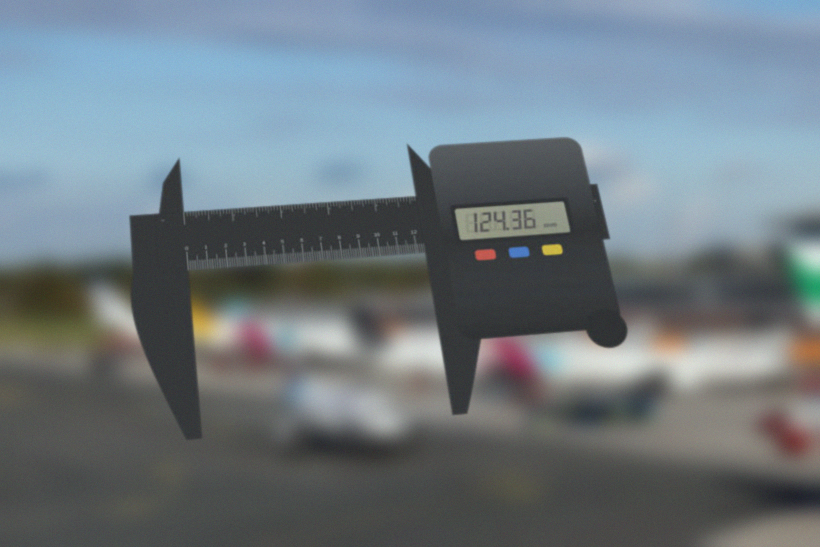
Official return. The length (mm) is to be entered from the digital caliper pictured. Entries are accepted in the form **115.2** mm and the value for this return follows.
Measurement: **124.36** mm
